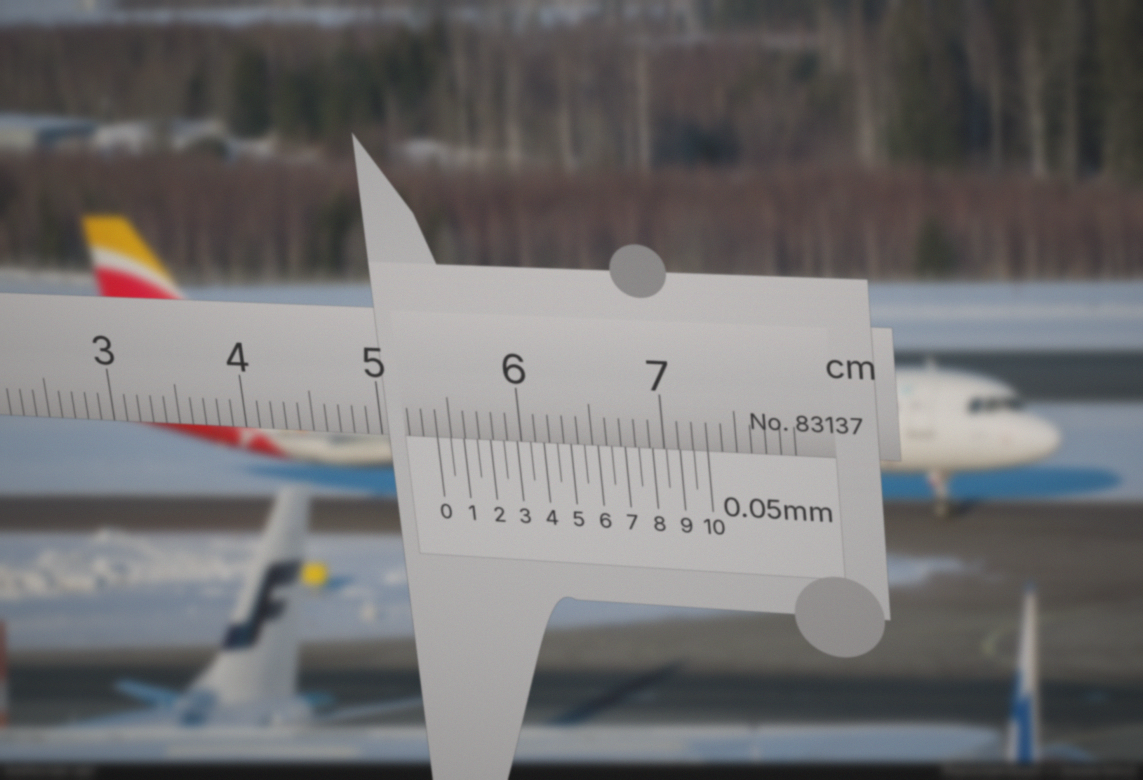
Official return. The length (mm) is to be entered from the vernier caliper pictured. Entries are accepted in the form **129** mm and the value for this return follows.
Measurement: **54.0** mm
